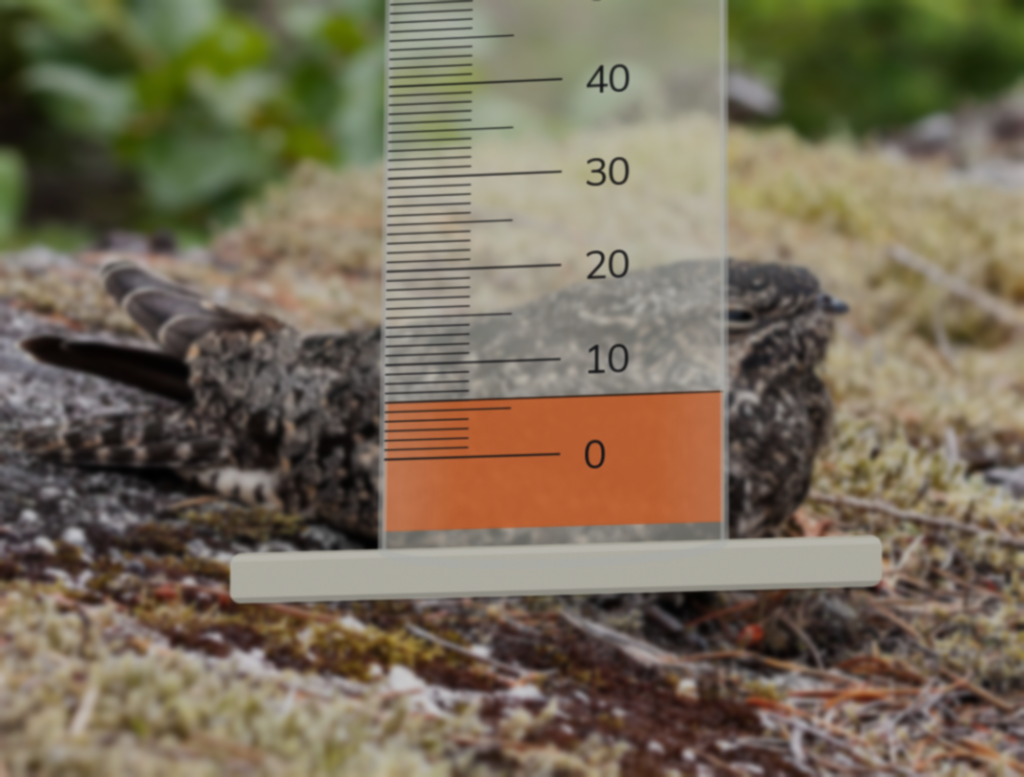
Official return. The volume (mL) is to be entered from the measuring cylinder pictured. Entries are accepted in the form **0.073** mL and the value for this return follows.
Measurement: **6** mL
